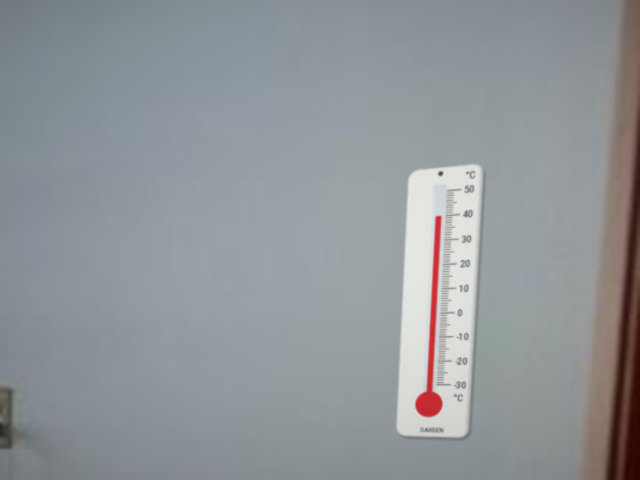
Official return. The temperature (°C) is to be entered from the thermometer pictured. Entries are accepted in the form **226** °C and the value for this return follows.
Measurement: **40** °C
